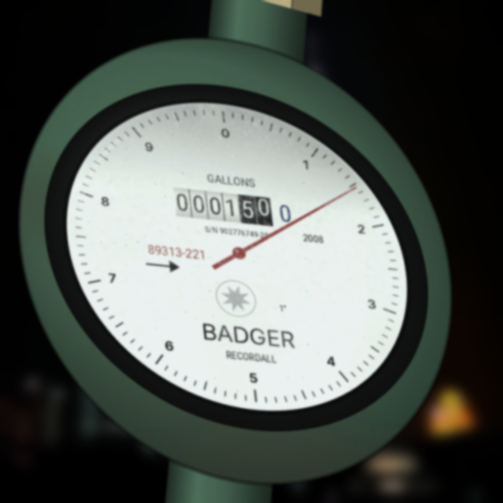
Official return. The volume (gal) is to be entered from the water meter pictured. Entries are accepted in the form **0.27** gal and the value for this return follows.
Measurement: **1501.5** gal
